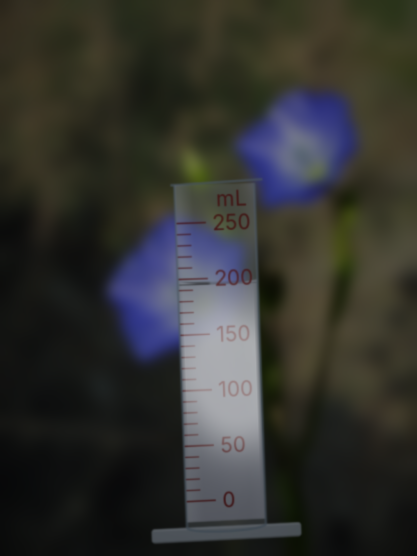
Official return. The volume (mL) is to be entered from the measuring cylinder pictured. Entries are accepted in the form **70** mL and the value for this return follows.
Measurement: **195** mL
